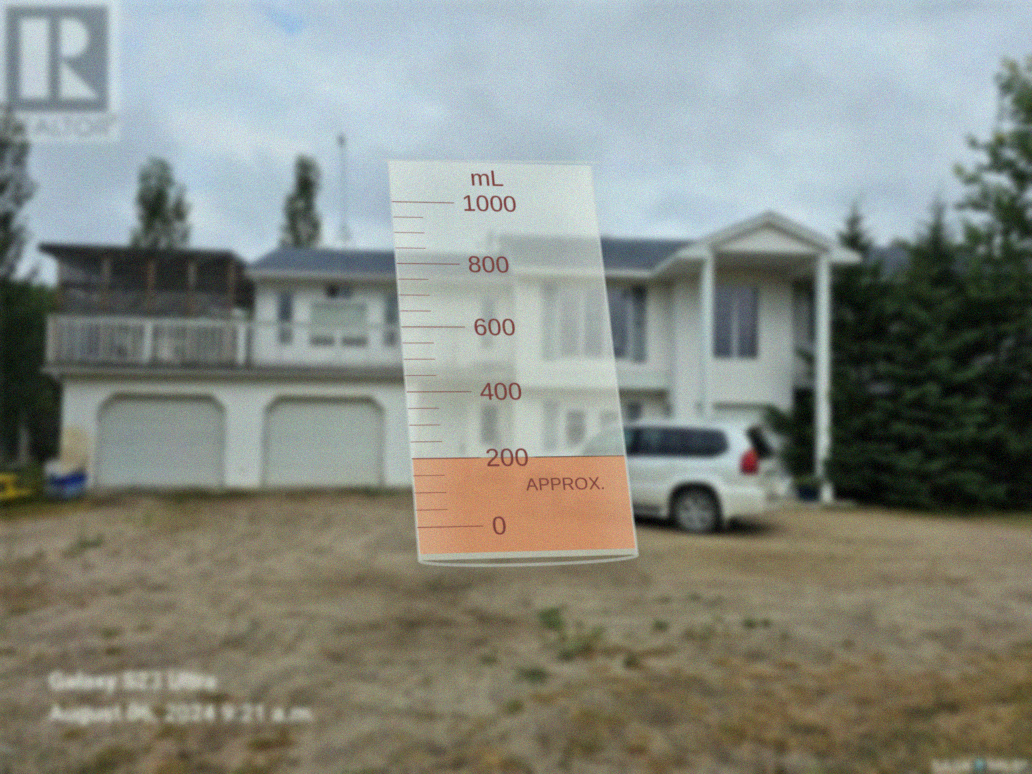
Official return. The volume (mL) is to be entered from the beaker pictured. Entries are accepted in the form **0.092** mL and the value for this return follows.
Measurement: **200** mL
